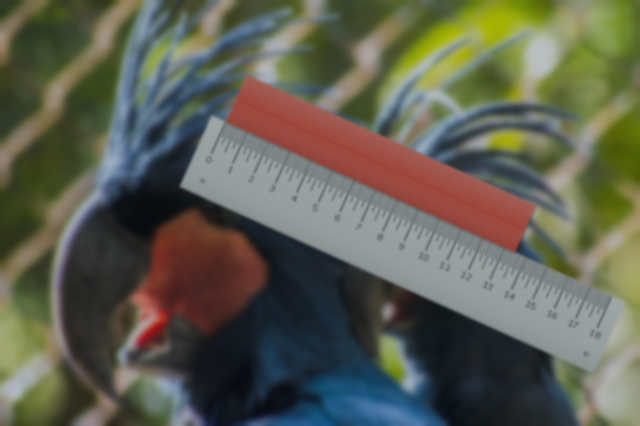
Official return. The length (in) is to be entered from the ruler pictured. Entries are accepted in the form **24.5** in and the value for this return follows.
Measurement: **13.5** in
